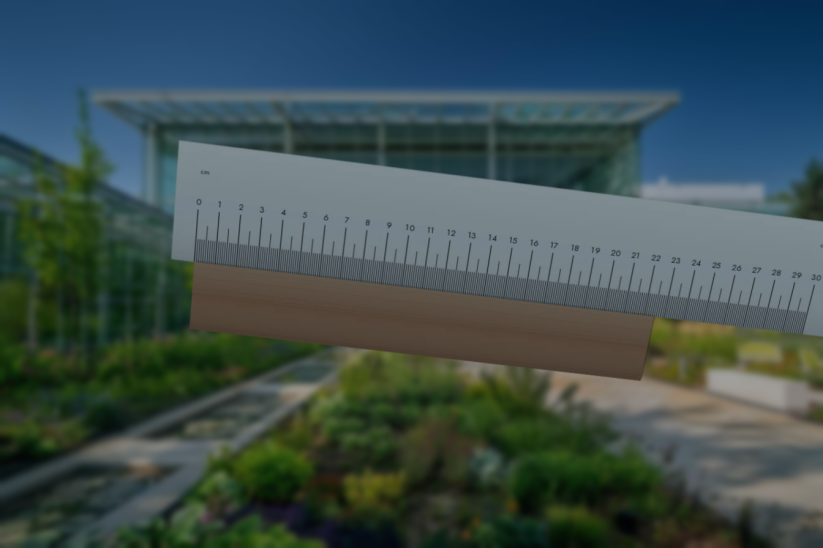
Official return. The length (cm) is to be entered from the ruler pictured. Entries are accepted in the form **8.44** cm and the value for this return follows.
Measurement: **22.5** cm
